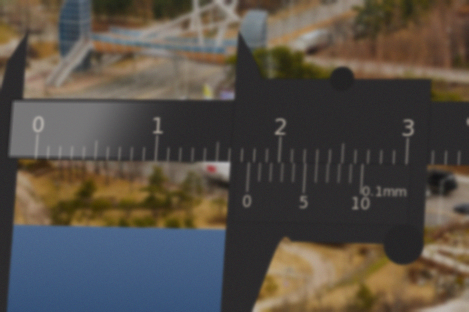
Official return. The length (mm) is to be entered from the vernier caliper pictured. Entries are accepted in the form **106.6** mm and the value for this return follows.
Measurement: **17.6** mm
